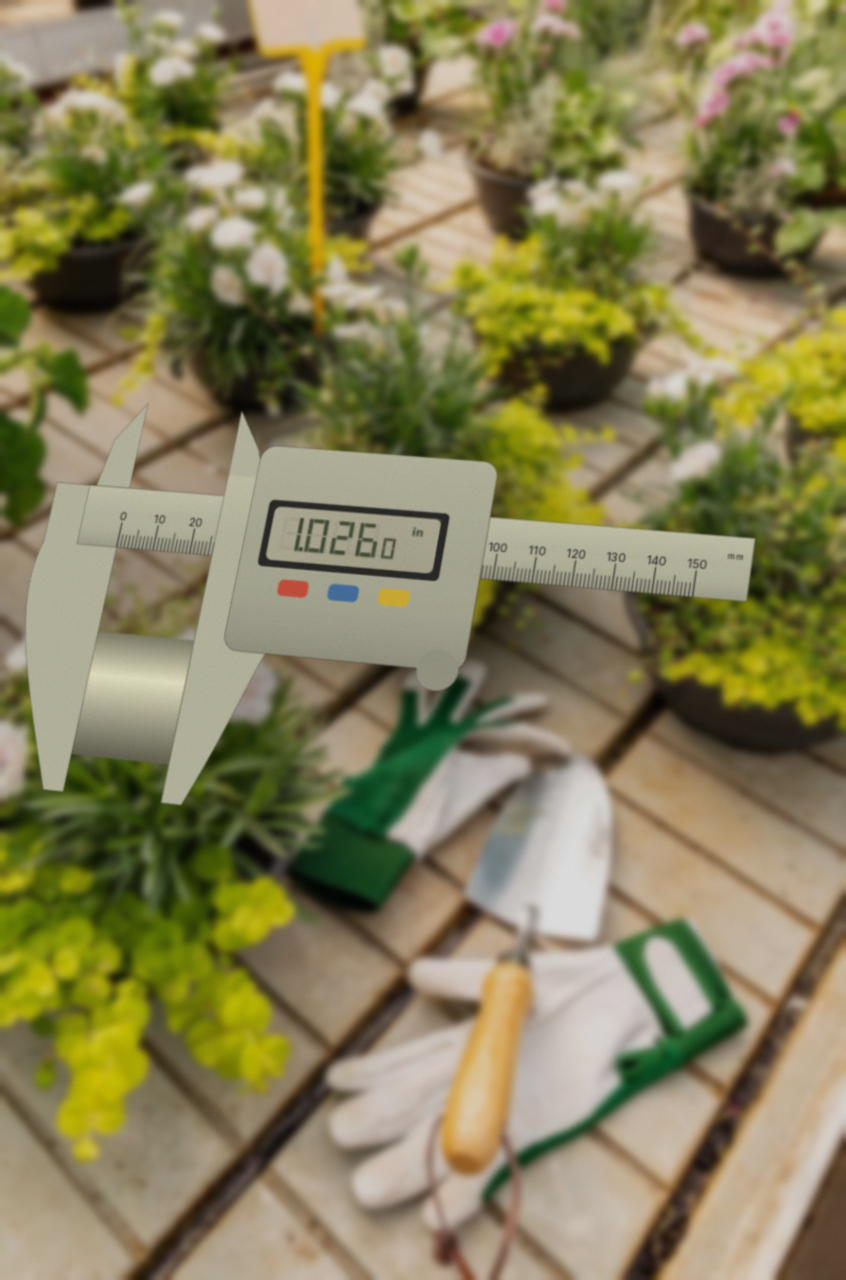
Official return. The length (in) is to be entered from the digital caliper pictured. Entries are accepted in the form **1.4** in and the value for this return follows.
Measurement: **1.0260** in
